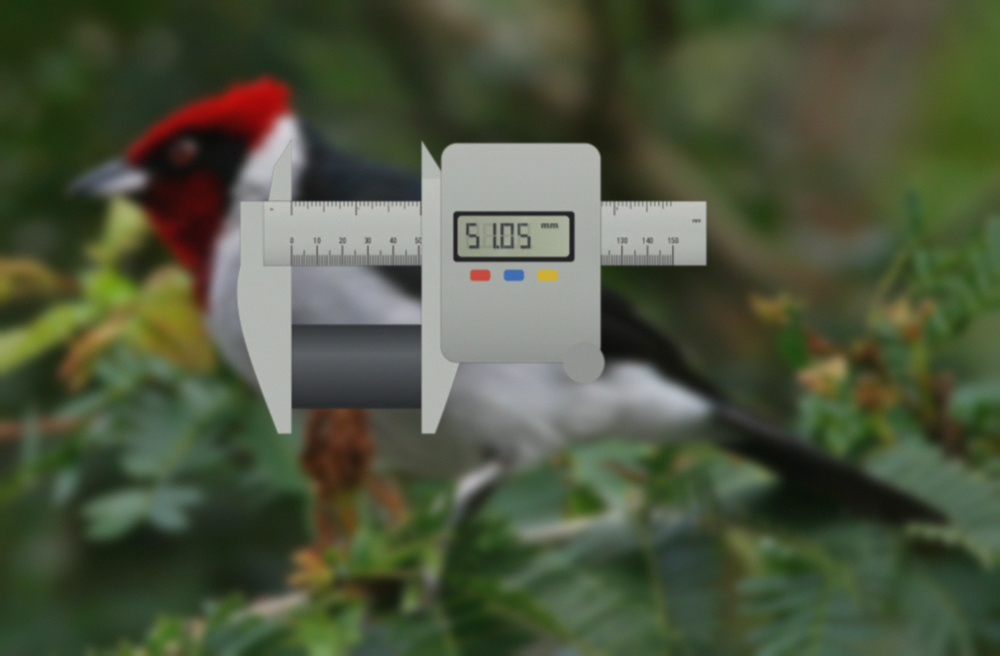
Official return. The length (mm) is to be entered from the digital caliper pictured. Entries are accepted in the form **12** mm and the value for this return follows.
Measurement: **51.05** mm
